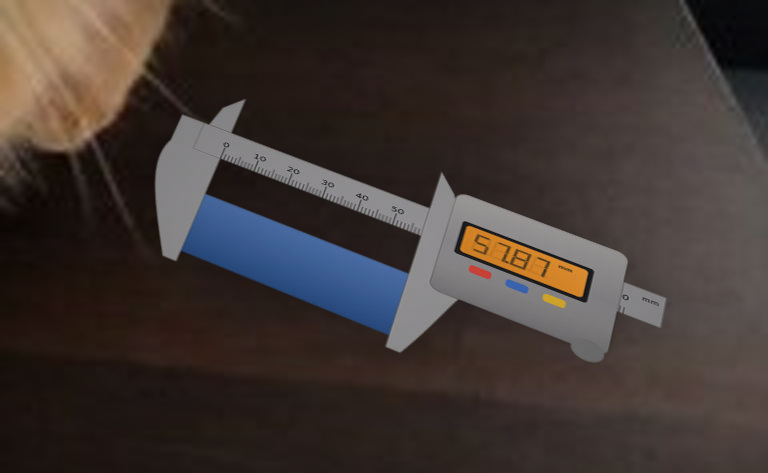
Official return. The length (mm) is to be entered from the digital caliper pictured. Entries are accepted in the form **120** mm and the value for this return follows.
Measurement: **57.87** mm
